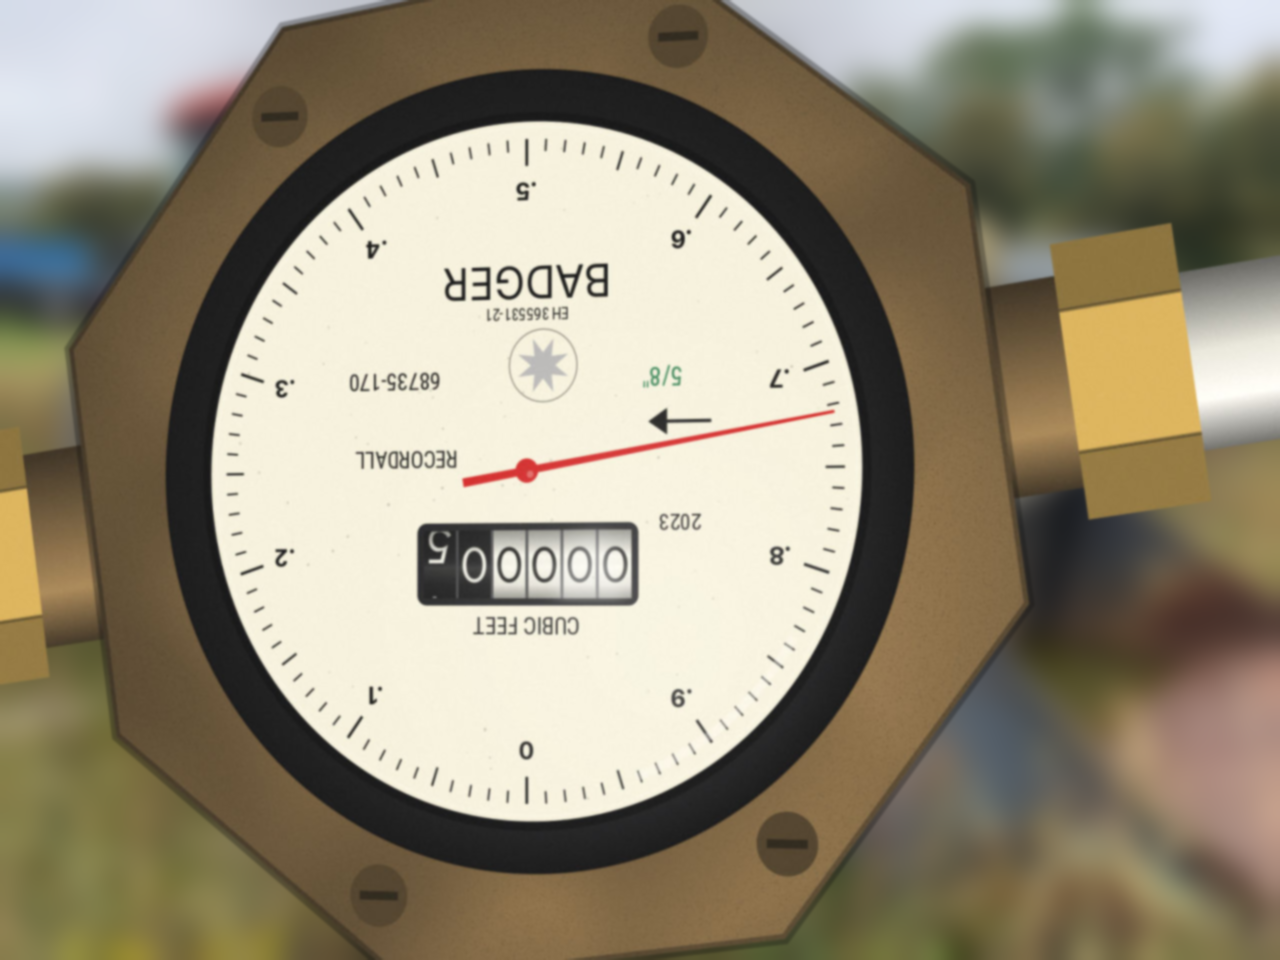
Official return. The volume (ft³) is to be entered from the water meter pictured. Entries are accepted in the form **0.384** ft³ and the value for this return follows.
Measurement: **4.72** ft³
